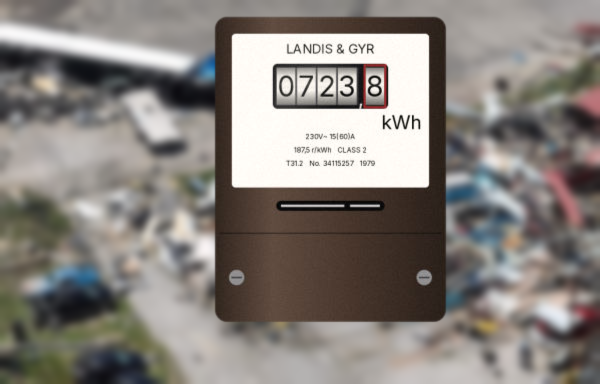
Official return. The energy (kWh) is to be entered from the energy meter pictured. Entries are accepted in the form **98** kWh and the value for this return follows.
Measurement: **723.8** kWh
